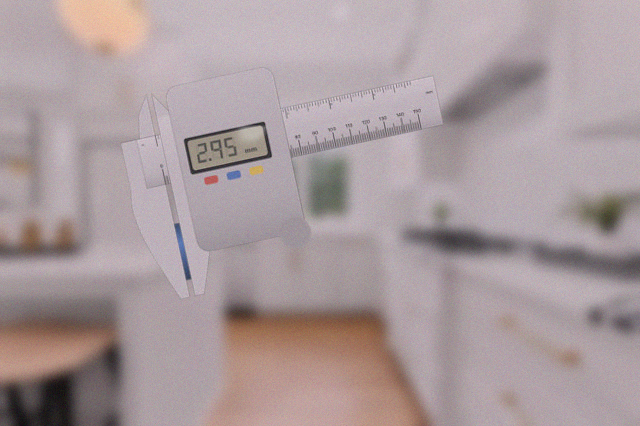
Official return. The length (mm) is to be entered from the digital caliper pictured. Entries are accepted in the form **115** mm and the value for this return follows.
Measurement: **2.95** mm
